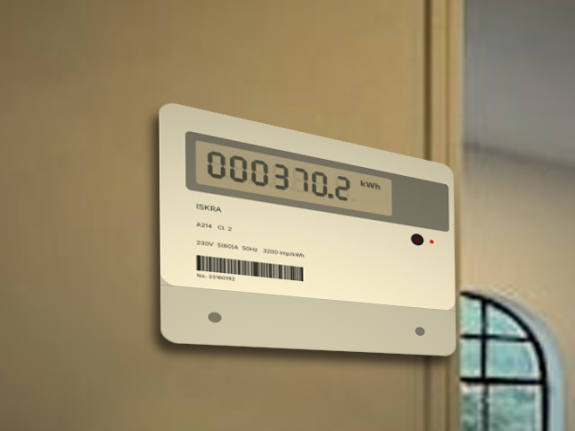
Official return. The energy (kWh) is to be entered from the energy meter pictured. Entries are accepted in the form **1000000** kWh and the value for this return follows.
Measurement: **370.2** kWh
